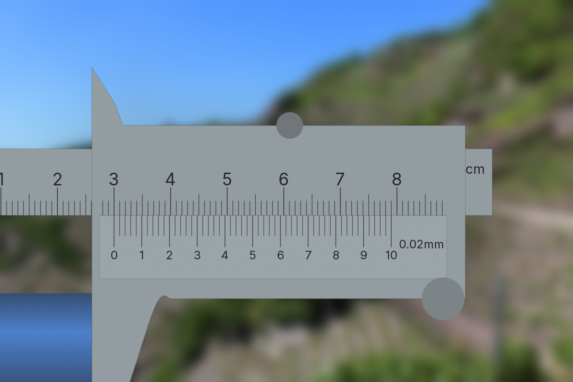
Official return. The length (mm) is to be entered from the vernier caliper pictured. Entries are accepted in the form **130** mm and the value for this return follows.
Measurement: **30.0** mm
